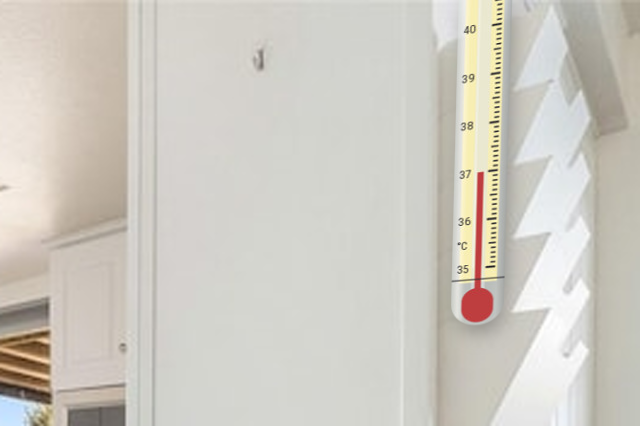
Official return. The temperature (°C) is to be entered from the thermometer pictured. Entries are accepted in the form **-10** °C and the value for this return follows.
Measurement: **37** °C
